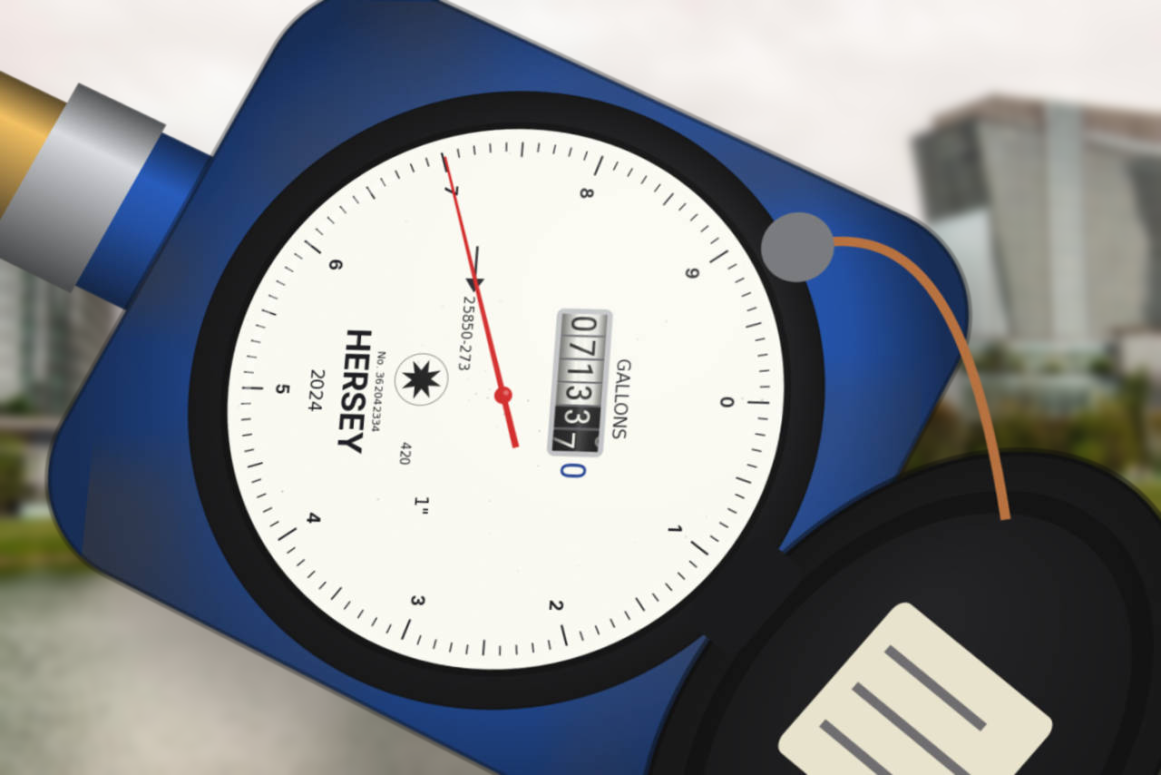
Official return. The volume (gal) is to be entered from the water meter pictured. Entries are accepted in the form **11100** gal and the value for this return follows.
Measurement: **713367.0** gal
